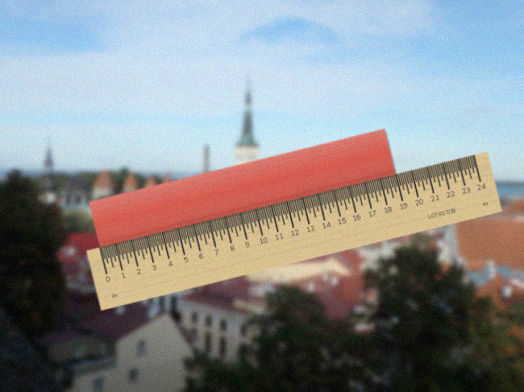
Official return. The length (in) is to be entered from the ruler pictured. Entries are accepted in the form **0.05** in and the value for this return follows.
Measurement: **19** in
